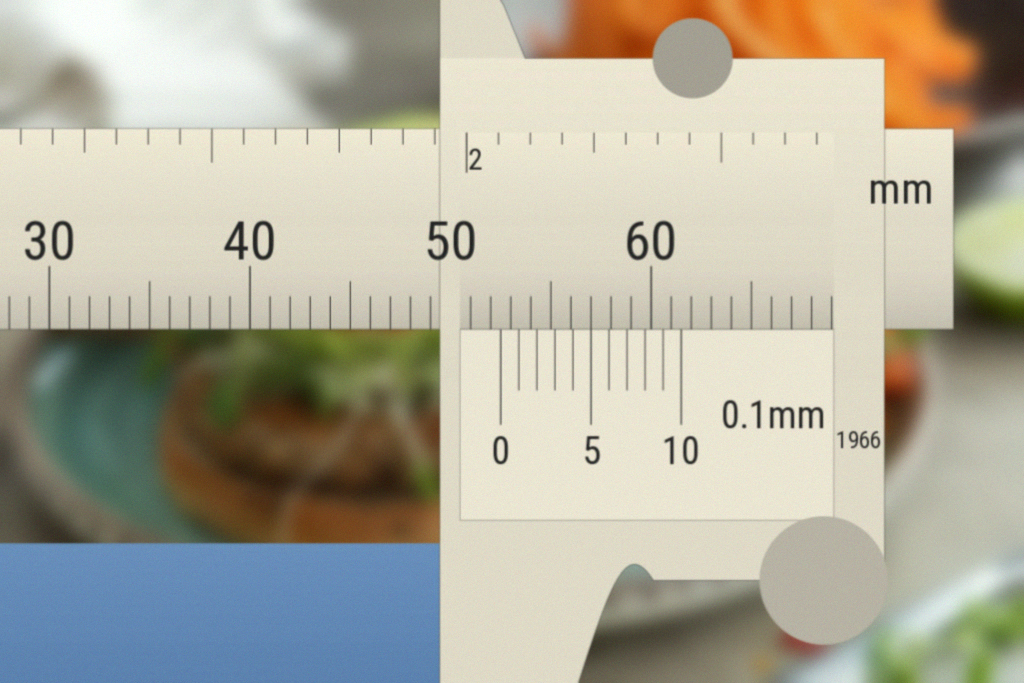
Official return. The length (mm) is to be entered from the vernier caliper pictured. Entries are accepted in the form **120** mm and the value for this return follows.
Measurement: **52.5** mm
